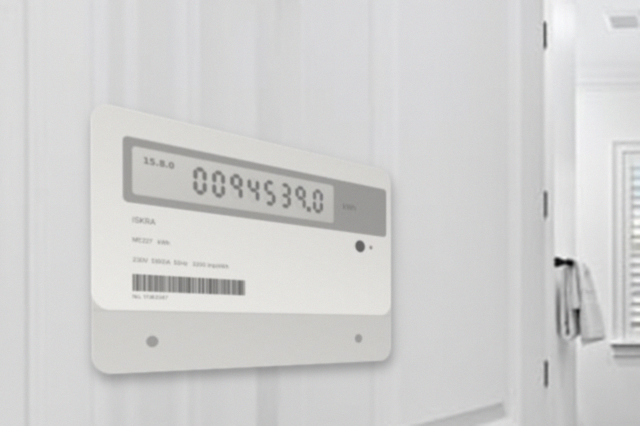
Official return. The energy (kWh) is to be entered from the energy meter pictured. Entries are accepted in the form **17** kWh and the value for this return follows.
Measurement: **94539.0** kWh
